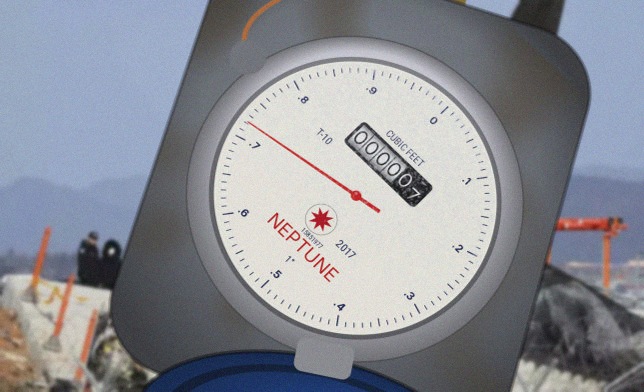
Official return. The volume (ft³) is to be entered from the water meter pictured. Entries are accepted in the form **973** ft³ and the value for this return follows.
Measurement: **6.72** ft³
